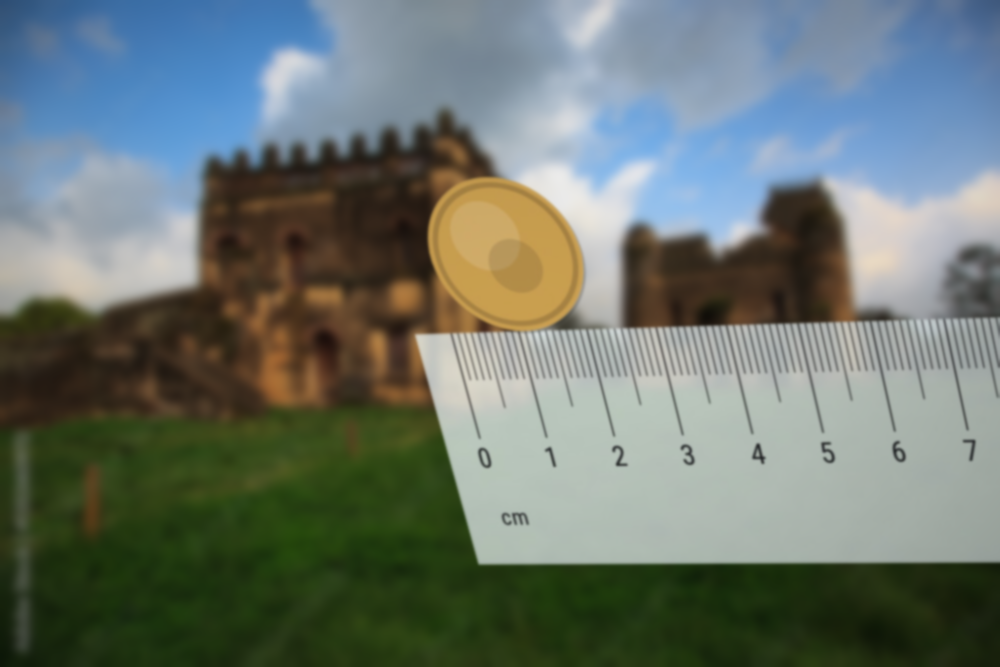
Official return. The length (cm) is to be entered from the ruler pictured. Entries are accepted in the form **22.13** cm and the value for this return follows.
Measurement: **2.2** cm
